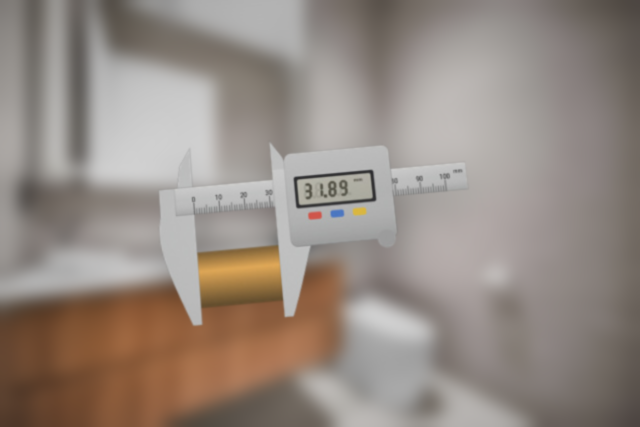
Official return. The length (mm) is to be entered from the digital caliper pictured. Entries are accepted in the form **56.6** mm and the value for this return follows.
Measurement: **31.89** mm
